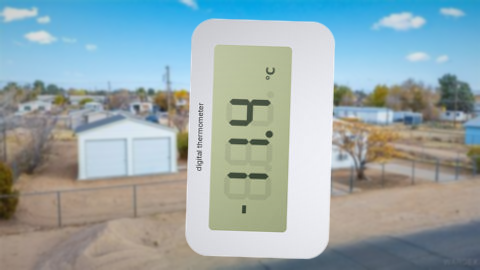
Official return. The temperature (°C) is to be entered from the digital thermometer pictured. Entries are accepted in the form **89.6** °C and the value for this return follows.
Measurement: **-11.4** °C
